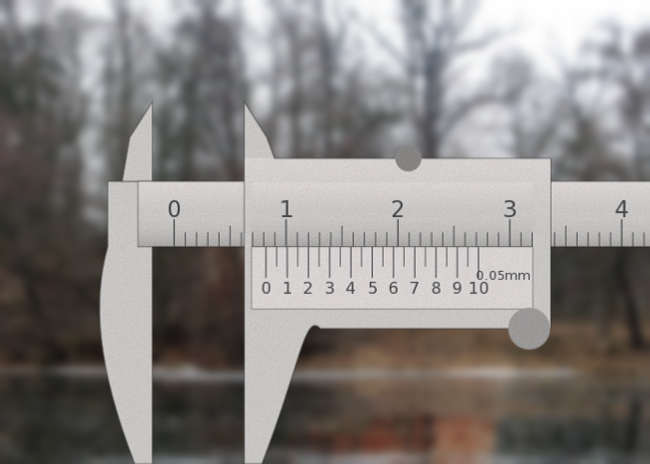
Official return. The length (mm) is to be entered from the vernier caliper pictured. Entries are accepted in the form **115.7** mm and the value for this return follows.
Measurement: **8.2** mm
